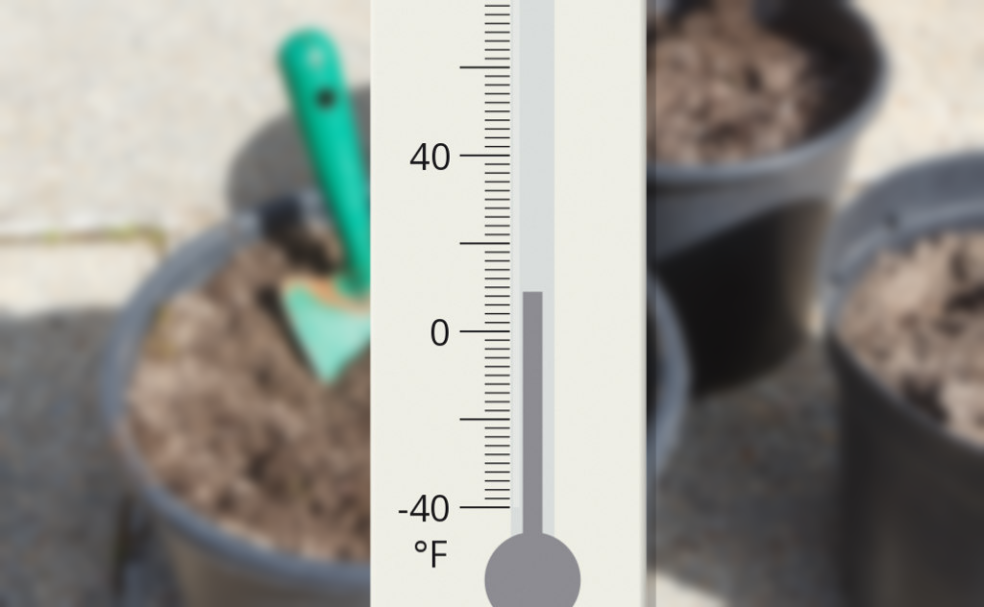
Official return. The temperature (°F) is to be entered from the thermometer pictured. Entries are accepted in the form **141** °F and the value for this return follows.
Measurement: **9** °F
